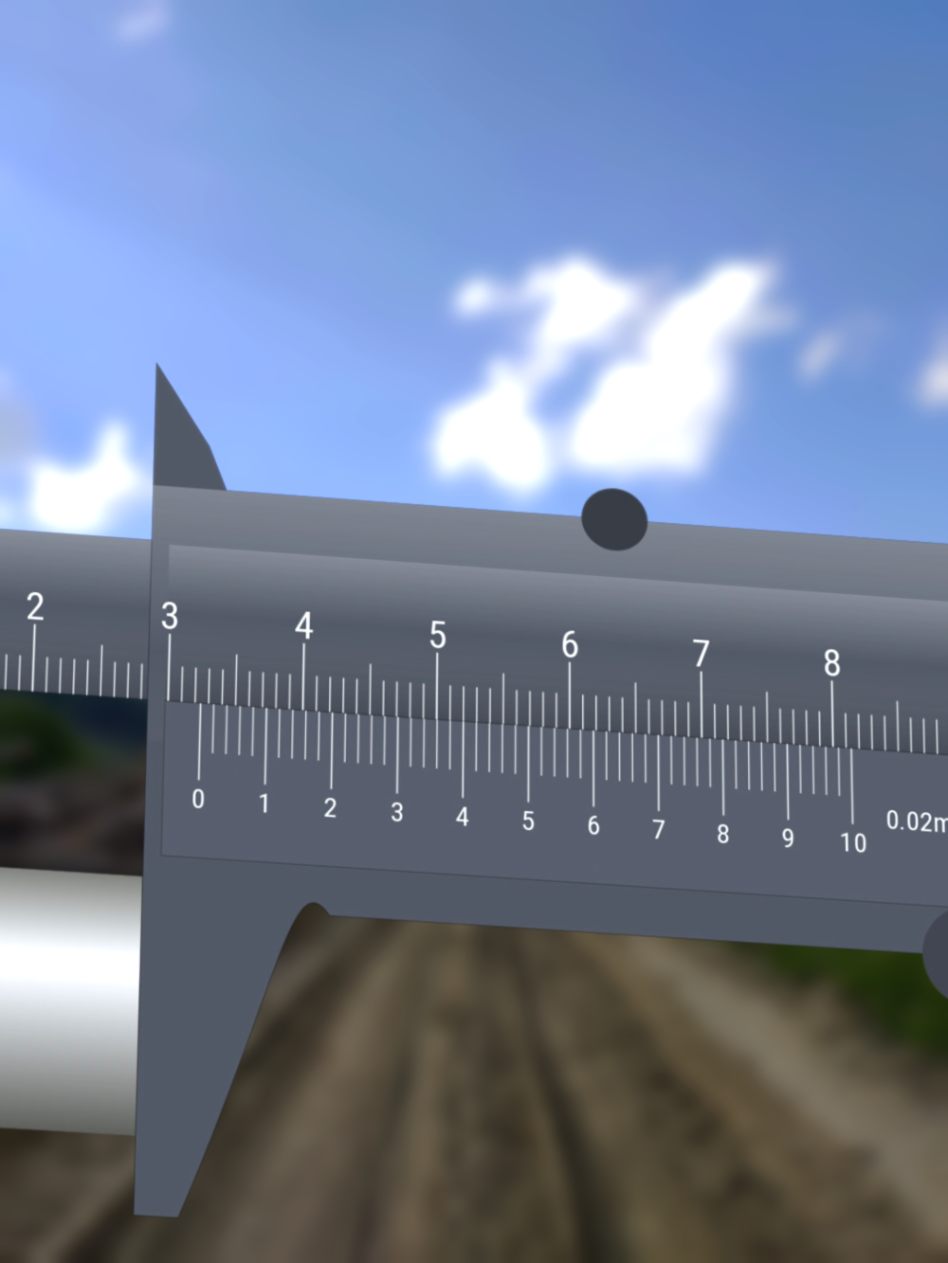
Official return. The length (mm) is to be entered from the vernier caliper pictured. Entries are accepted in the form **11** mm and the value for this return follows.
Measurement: **32.4** mm
